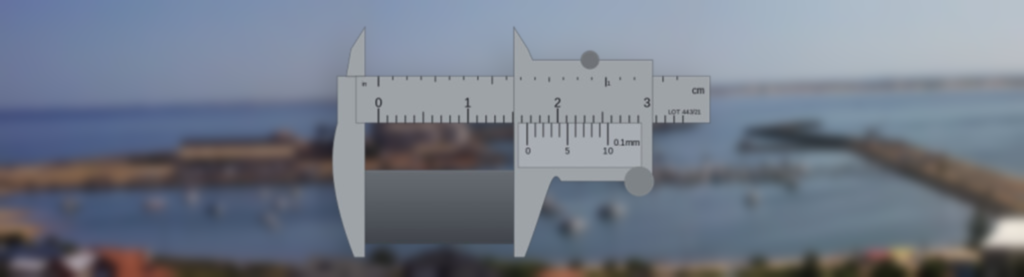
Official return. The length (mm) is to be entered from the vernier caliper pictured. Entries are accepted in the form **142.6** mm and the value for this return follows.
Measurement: **16.6** mm
